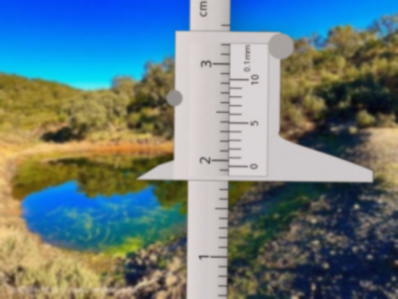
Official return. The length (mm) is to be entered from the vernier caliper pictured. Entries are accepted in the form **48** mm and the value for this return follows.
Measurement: **19.4** mm
